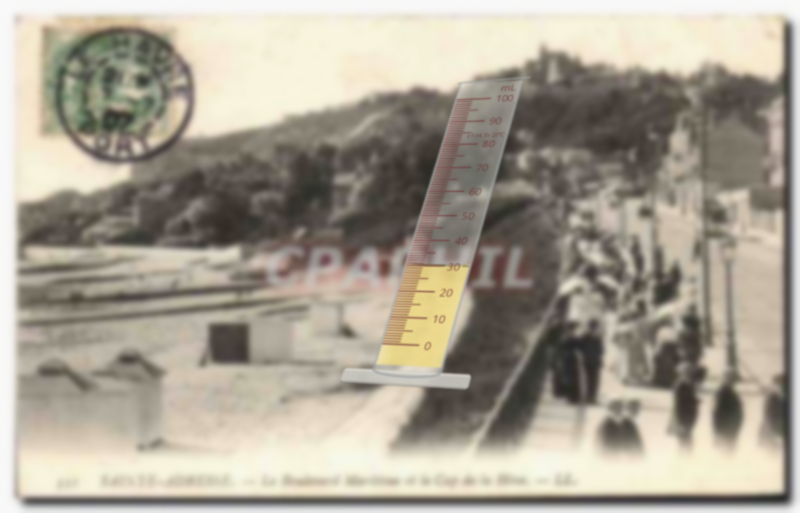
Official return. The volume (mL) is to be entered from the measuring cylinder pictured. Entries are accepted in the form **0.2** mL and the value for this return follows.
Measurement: **30** mL
